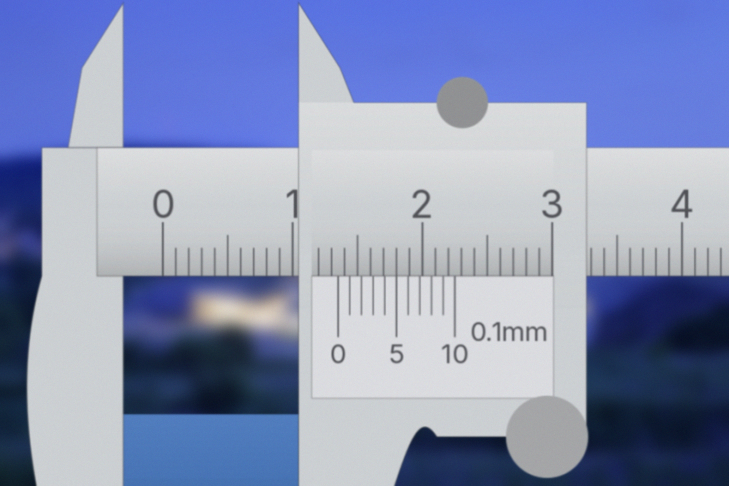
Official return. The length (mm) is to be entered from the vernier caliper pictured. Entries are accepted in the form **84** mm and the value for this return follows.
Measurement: **13.5** mm
